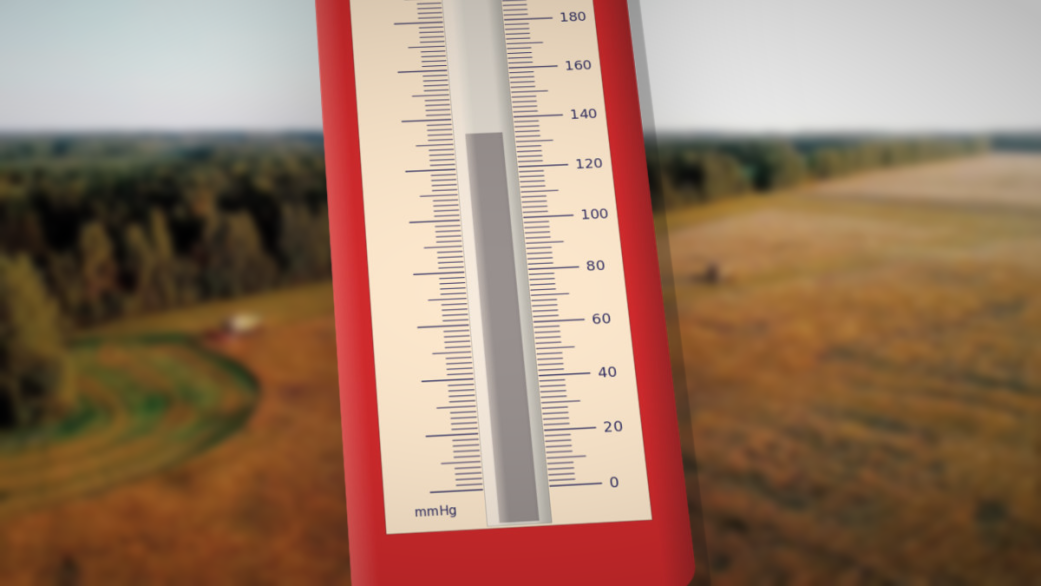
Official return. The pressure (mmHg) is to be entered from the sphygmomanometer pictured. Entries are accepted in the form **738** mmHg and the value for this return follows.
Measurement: **134** mmHg
